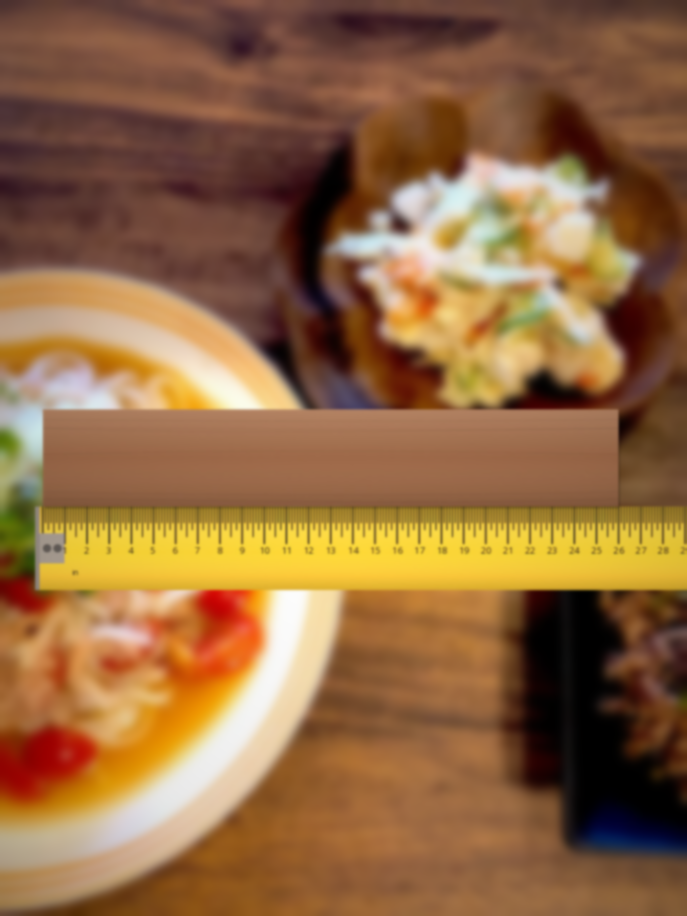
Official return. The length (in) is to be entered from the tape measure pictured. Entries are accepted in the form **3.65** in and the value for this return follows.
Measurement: **26** in
